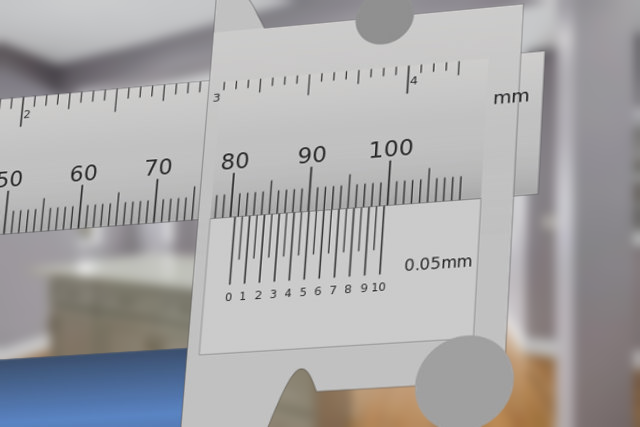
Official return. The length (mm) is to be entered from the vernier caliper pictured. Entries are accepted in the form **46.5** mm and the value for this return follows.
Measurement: **80.6** mm
